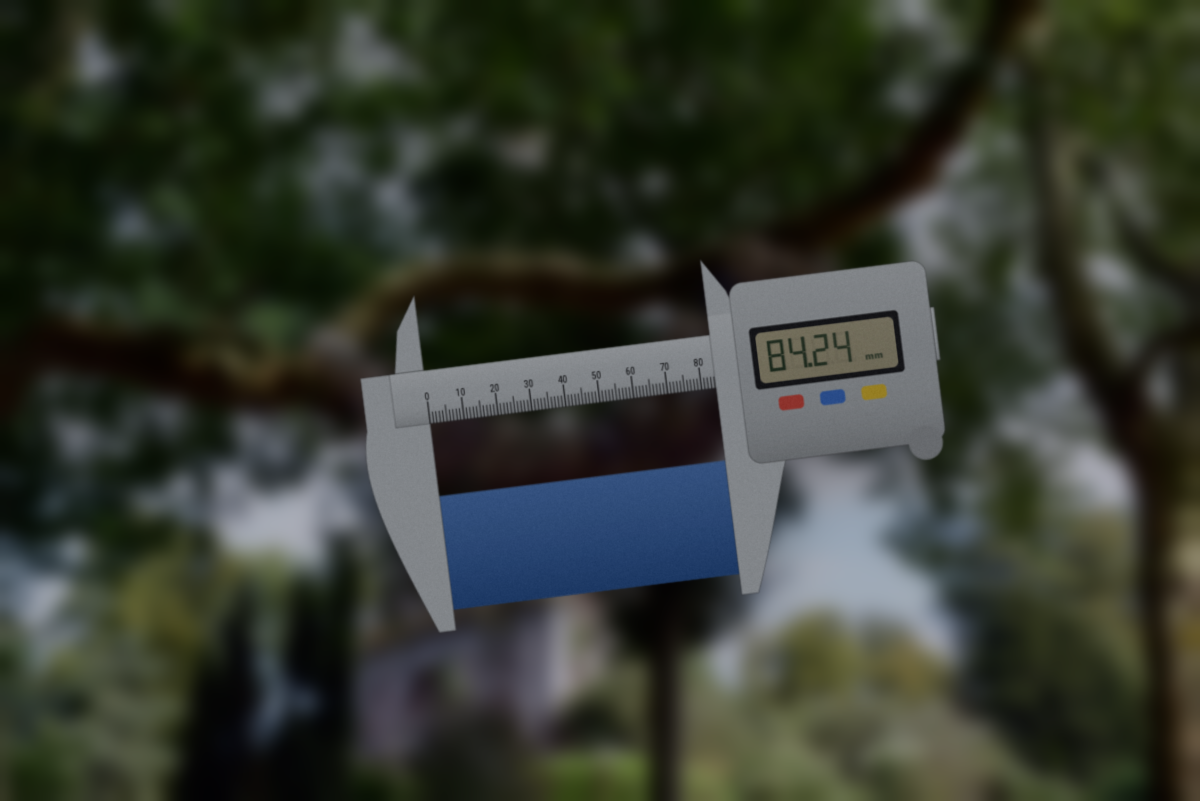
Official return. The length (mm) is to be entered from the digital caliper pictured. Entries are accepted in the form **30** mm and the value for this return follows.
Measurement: **84.24** mm
